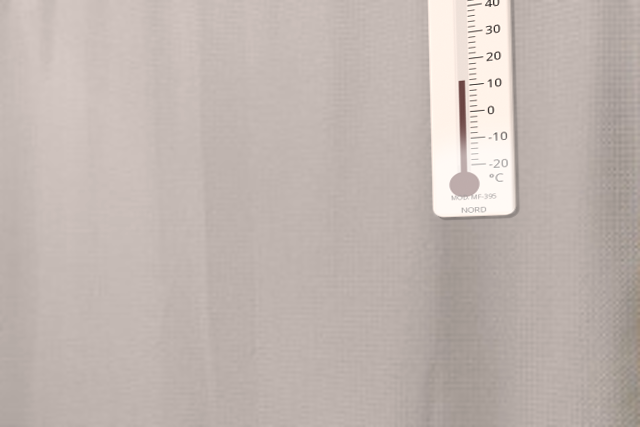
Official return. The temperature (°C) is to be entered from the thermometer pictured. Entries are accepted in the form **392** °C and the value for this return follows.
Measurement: **12** °C
